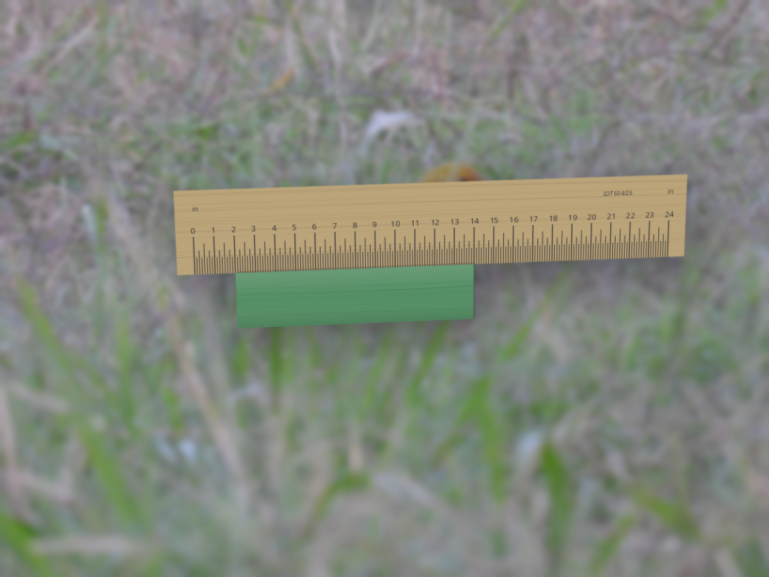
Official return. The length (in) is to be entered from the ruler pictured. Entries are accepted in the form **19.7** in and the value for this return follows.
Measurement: **12** in
